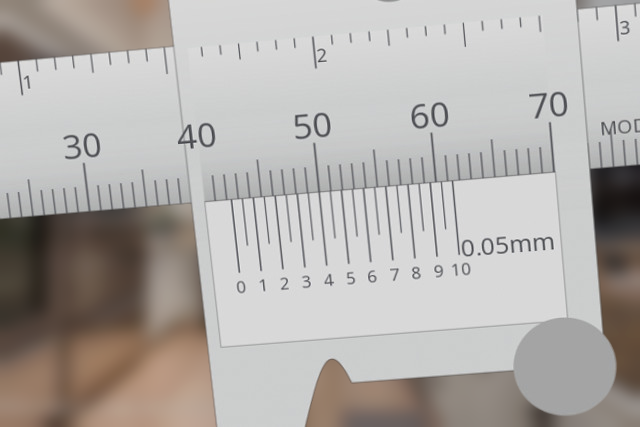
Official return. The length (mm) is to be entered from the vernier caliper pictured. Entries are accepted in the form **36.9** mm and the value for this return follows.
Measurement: **42.4** mm
